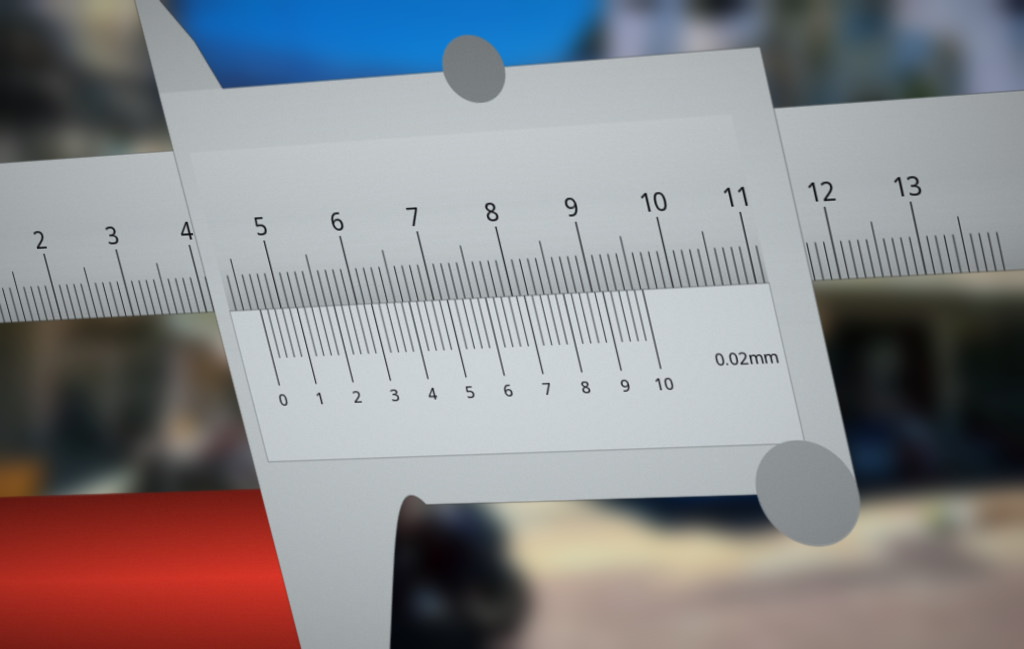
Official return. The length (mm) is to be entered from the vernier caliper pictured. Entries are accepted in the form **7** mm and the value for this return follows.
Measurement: **47.2** mm
